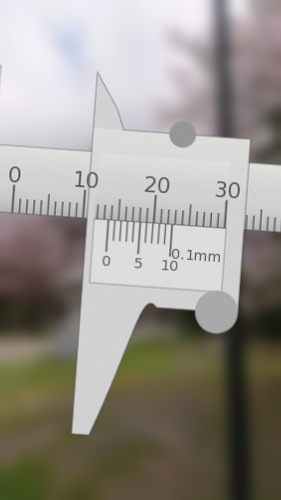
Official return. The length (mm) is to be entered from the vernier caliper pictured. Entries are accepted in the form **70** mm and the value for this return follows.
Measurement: **13.6** mm
